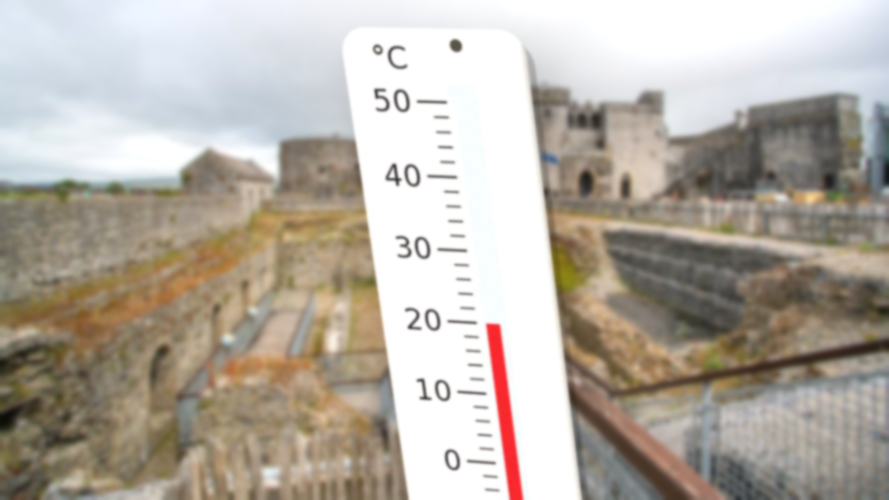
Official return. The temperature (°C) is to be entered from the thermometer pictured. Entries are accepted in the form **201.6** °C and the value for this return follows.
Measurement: **20** °C
